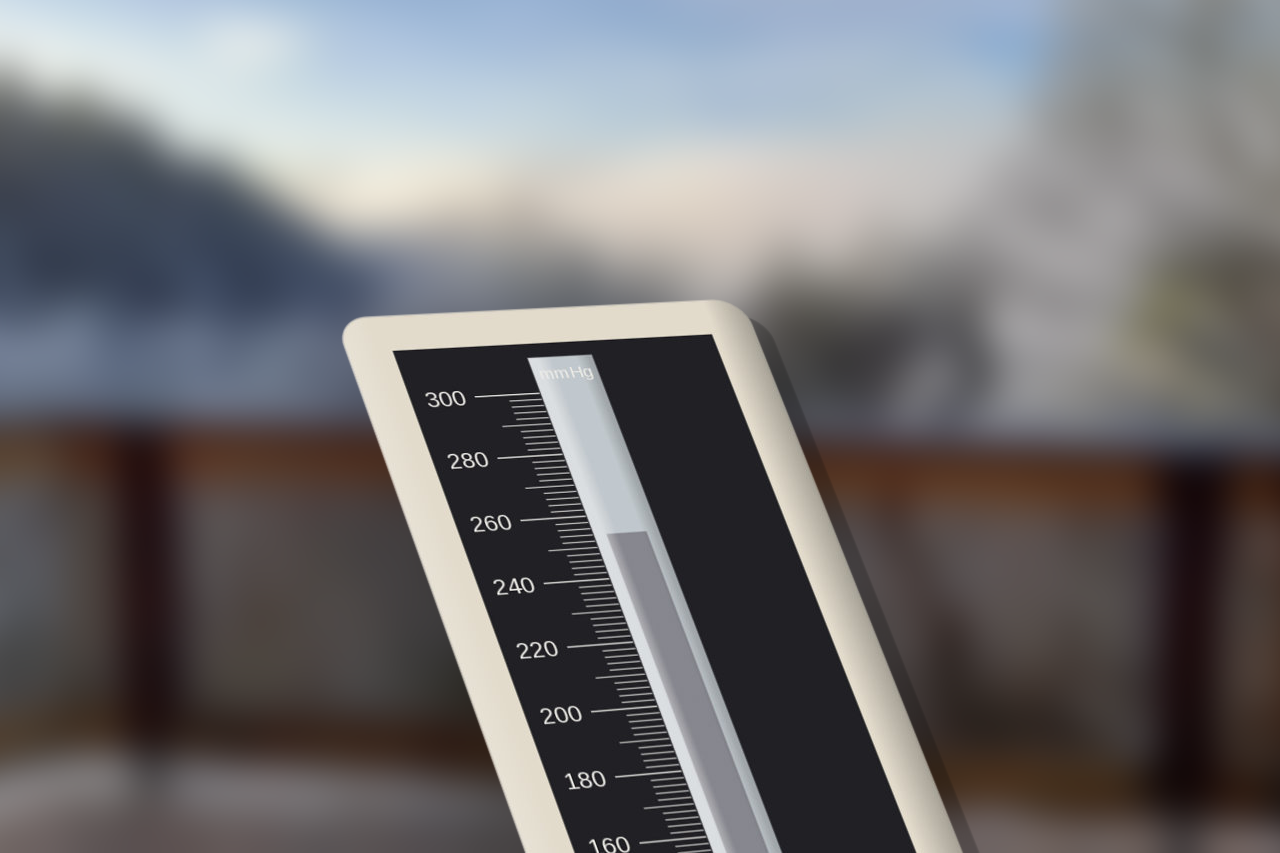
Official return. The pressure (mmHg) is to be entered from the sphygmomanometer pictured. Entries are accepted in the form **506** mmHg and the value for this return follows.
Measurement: **254** mmHg
